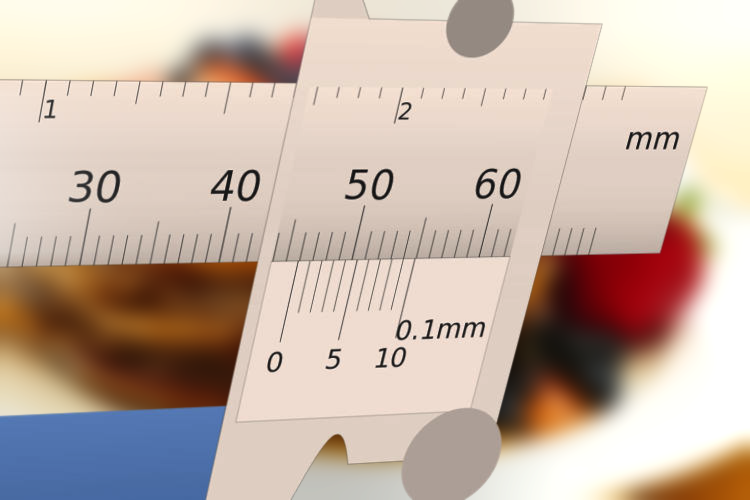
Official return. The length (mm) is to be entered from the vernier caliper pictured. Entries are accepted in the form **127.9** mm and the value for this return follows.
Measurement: **45.9** mm
